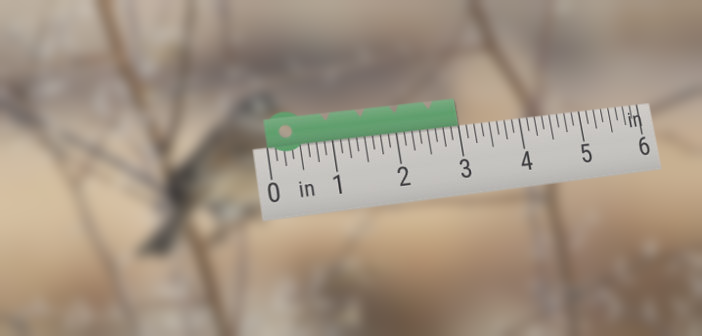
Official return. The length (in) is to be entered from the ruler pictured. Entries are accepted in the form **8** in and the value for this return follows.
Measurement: **3** in
